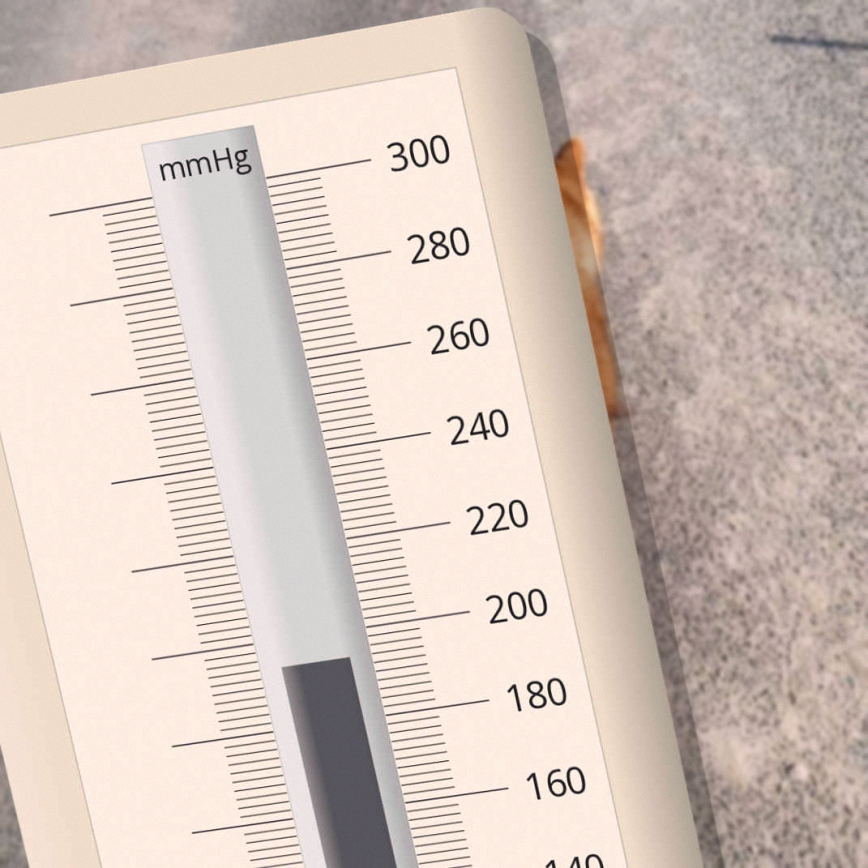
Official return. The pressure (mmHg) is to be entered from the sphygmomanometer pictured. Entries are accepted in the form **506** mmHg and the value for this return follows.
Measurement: **194** mmHg
